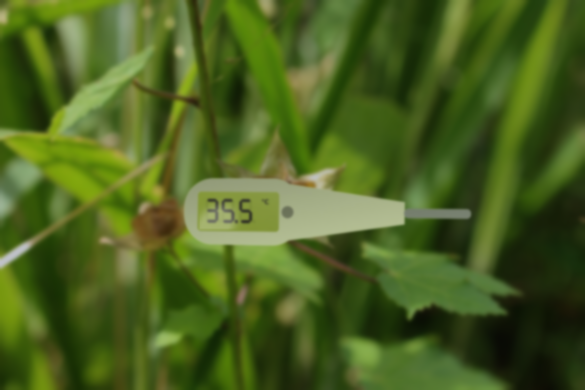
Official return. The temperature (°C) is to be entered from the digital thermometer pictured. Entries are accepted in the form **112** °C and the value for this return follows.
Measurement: **35.5** °C
